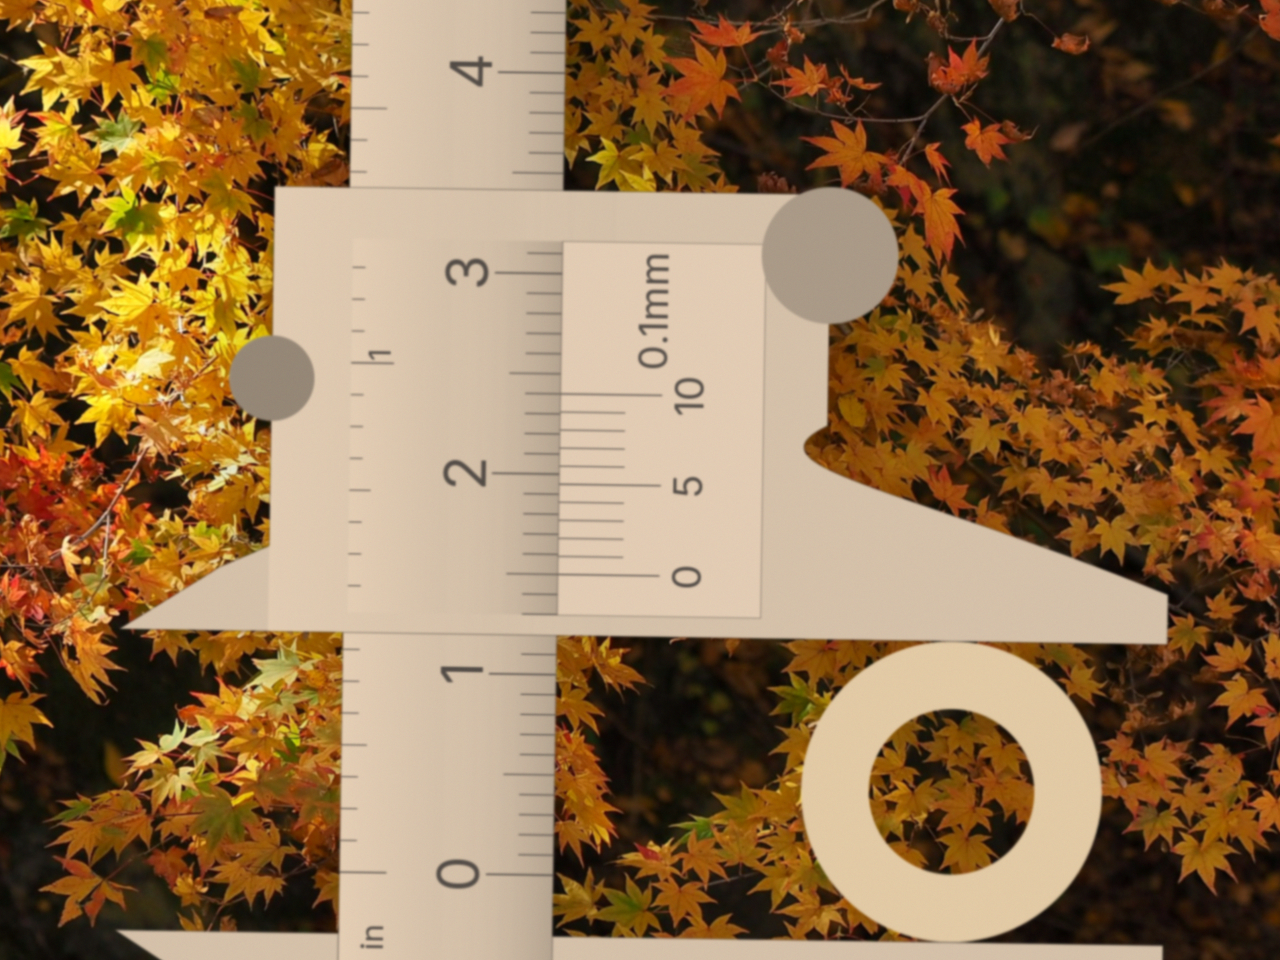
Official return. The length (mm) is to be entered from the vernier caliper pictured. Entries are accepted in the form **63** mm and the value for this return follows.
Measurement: **15.0** mm
